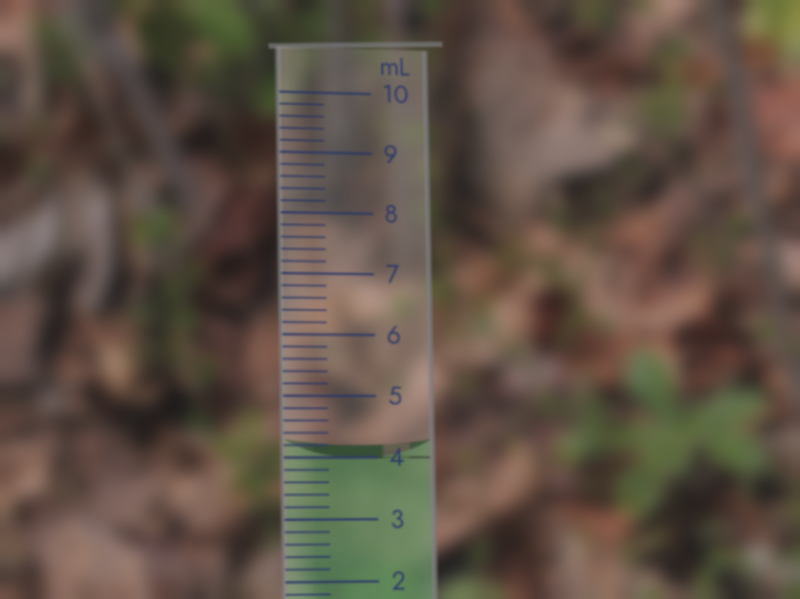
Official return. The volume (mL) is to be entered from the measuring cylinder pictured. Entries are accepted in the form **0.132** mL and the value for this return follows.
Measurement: **4** mL
